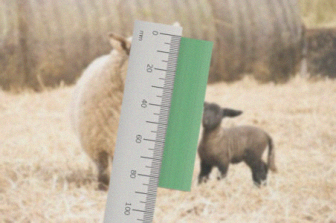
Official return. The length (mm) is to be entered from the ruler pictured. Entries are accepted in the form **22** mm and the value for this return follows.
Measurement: **85** mm
